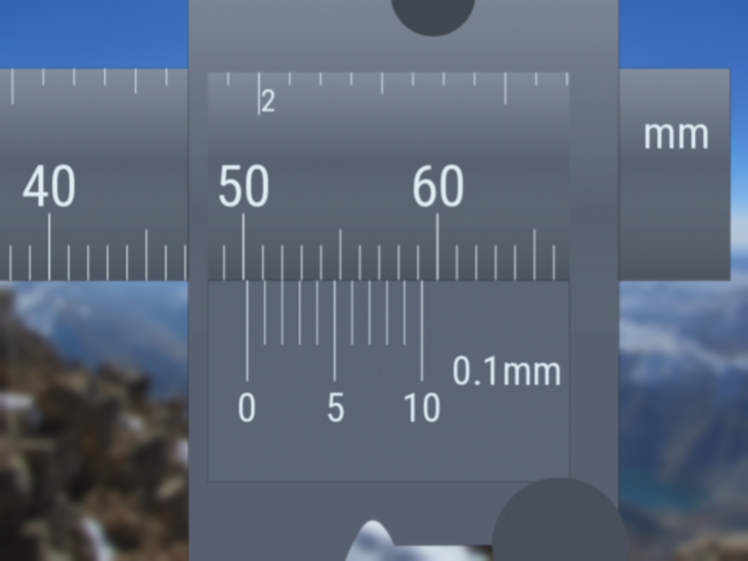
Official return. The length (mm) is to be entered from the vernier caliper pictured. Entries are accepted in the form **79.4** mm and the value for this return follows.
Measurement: **50.2** mm
